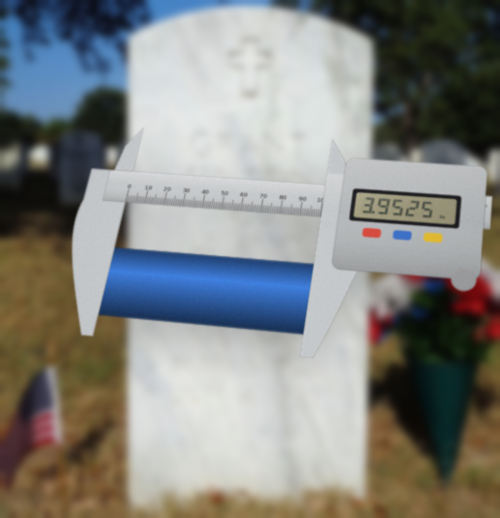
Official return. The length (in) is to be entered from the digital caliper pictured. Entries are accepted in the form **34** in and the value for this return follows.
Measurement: **3.9525** in
